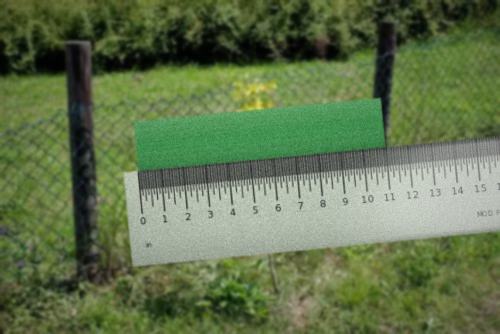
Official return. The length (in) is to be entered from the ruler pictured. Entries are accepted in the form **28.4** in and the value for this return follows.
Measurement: **11** in
